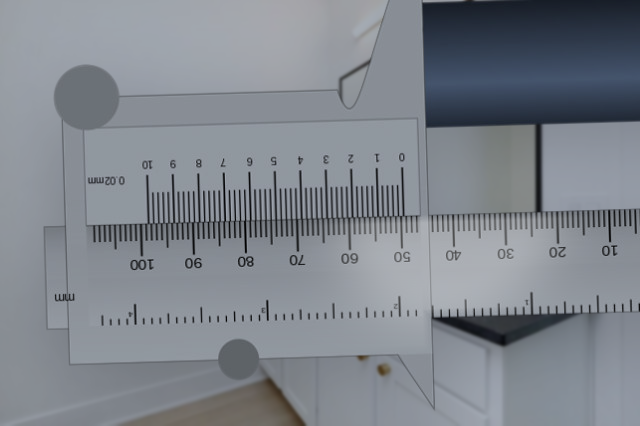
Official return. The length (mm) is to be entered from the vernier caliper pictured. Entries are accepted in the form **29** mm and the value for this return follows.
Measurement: **49.5** mm
